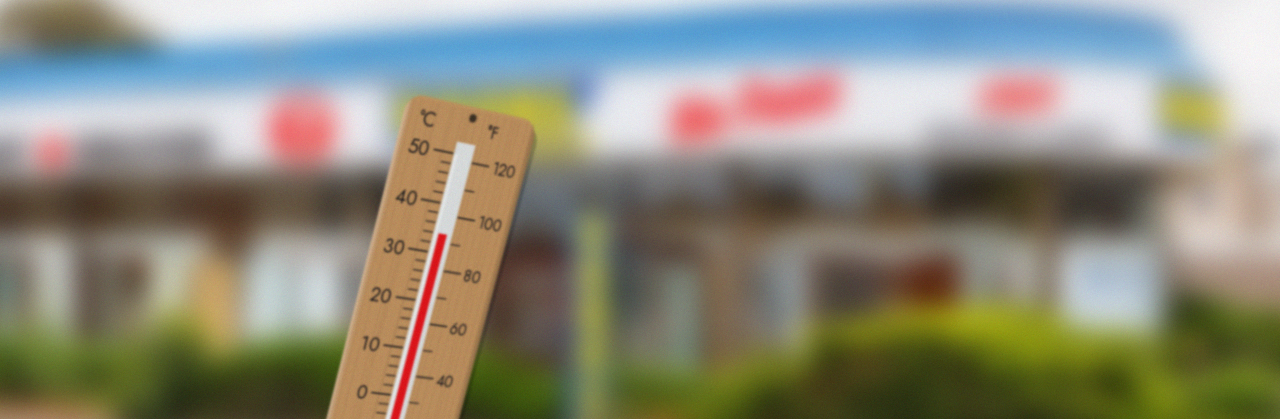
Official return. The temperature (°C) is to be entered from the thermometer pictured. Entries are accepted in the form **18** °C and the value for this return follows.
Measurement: **34** °C
